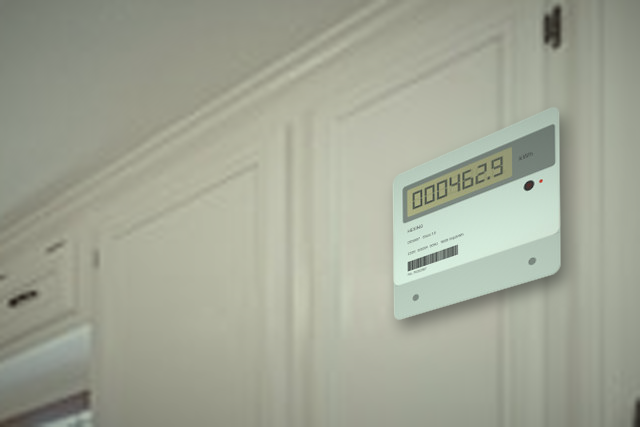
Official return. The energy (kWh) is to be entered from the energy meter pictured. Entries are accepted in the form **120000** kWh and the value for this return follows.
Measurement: **462.9** kWh
